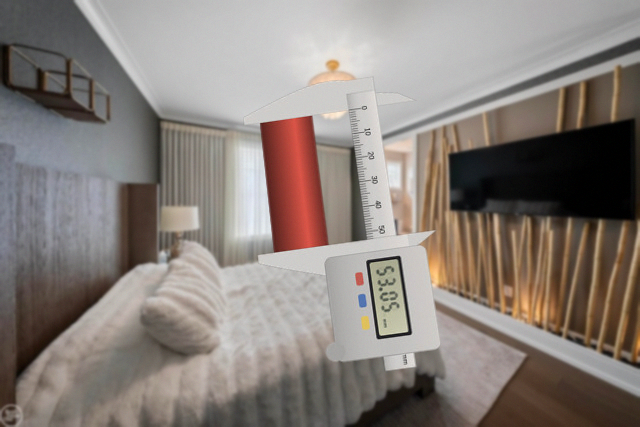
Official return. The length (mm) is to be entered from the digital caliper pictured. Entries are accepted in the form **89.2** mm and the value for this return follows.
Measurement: **53.05** mm
